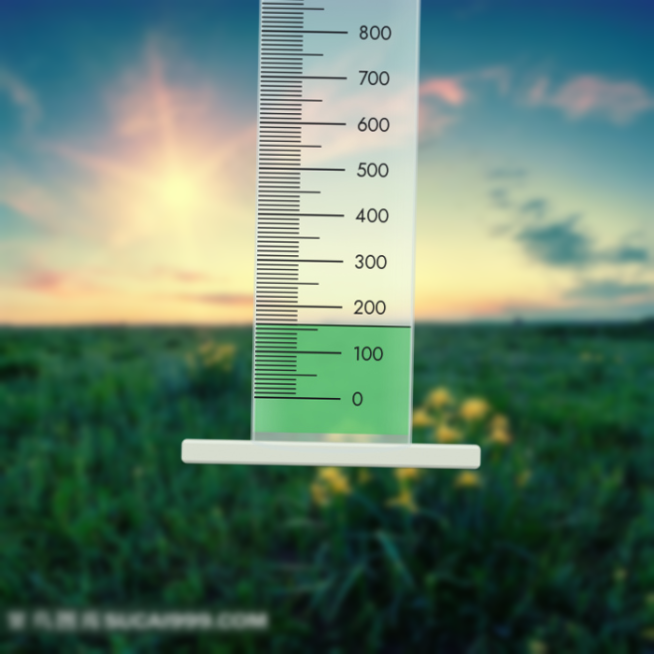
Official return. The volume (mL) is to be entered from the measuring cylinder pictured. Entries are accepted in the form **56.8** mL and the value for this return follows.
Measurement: **160** mL
